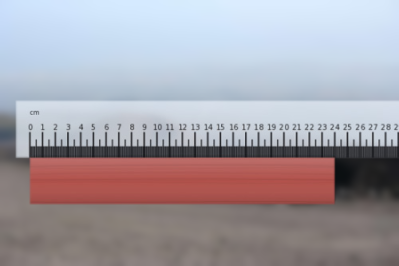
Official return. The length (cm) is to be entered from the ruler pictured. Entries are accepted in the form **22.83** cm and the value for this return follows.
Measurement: **24** cm
